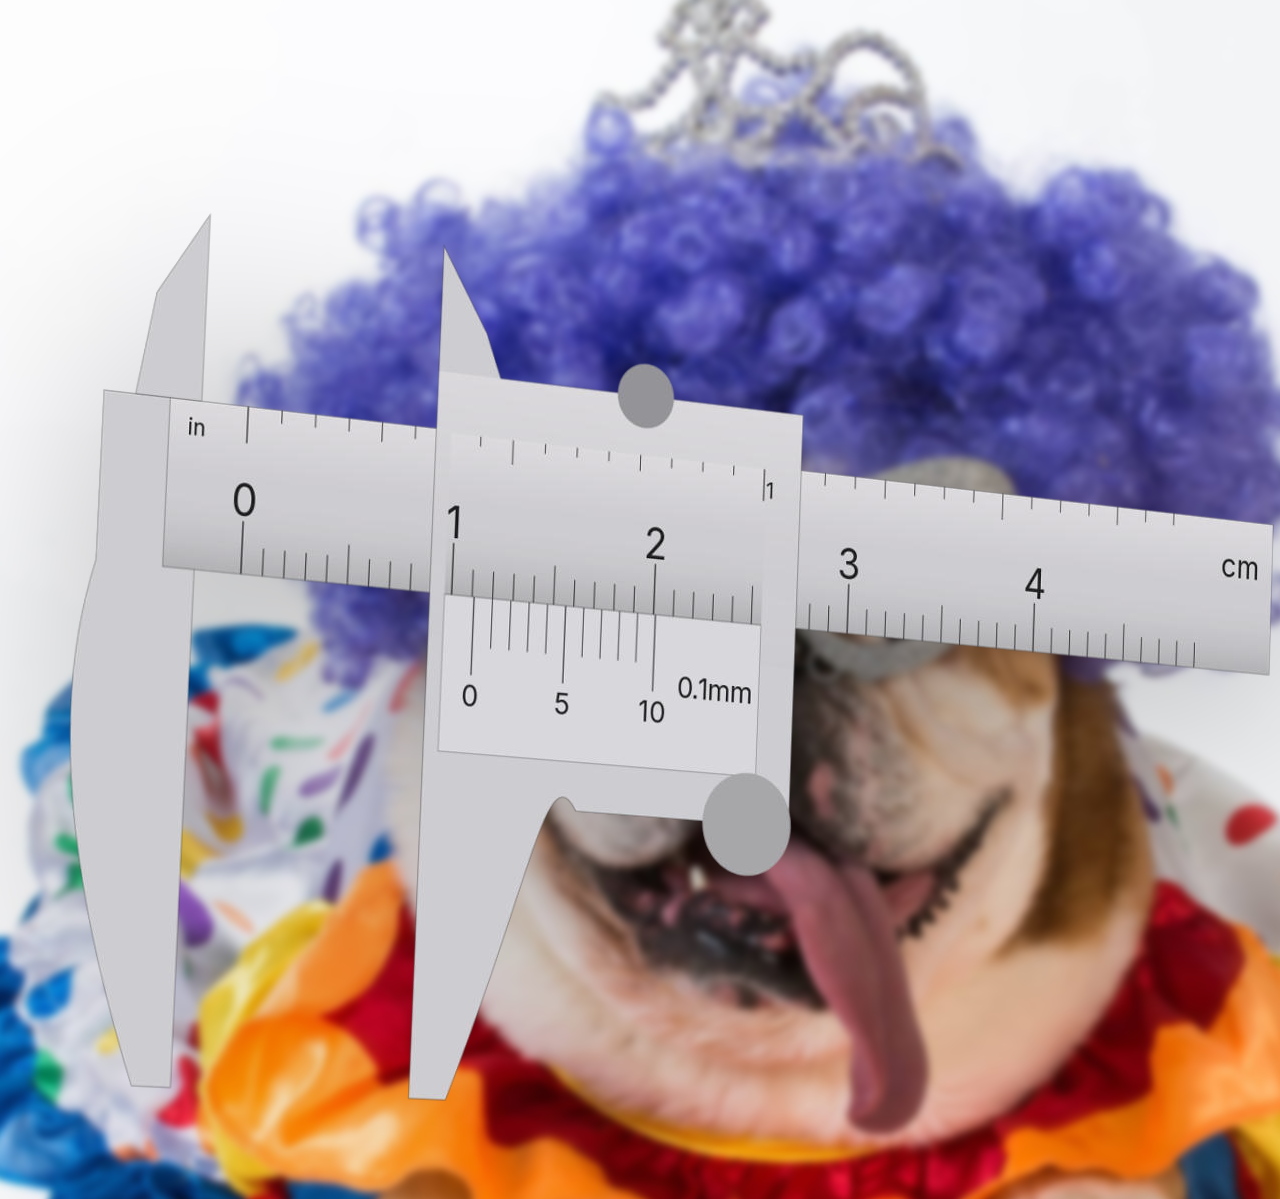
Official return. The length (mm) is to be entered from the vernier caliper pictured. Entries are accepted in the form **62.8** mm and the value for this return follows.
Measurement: **11.1** mm
